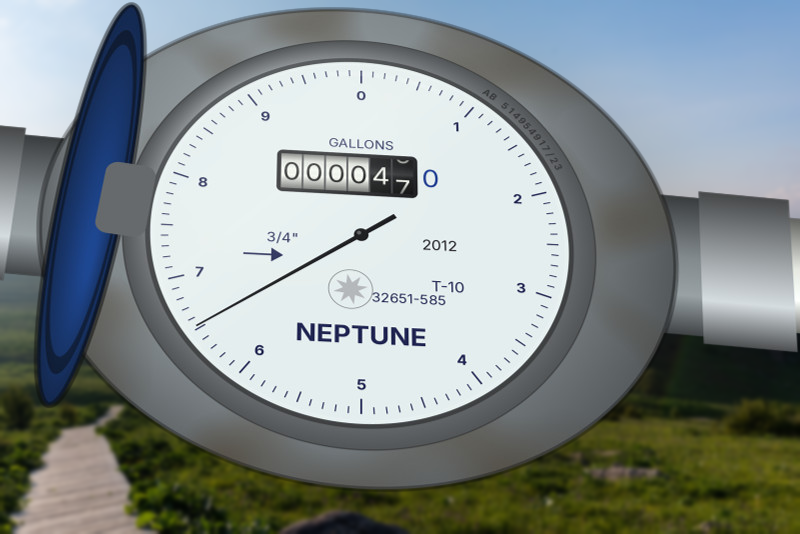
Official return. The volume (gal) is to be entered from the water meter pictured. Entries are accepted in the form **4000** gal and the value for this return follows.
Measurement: **466.5** gal
